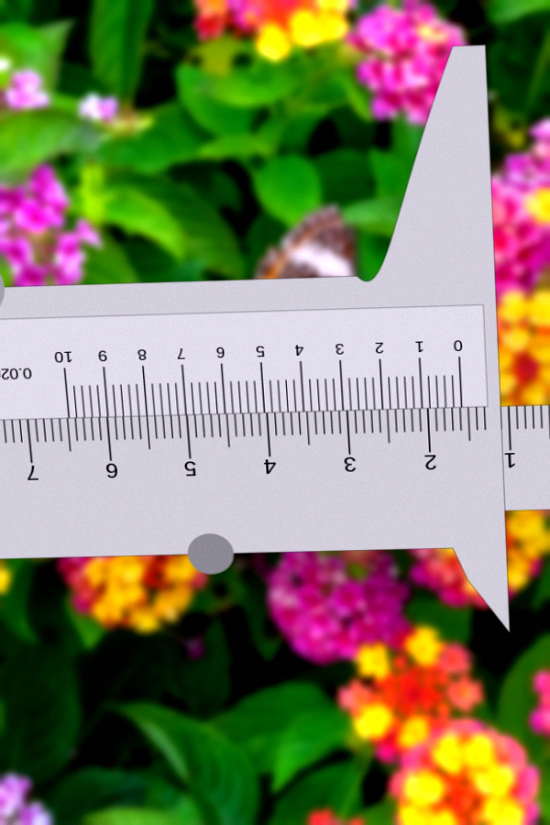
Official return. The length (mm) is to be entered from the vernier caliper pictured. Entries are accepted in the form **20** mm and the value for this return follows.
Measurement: **15.8** mm
